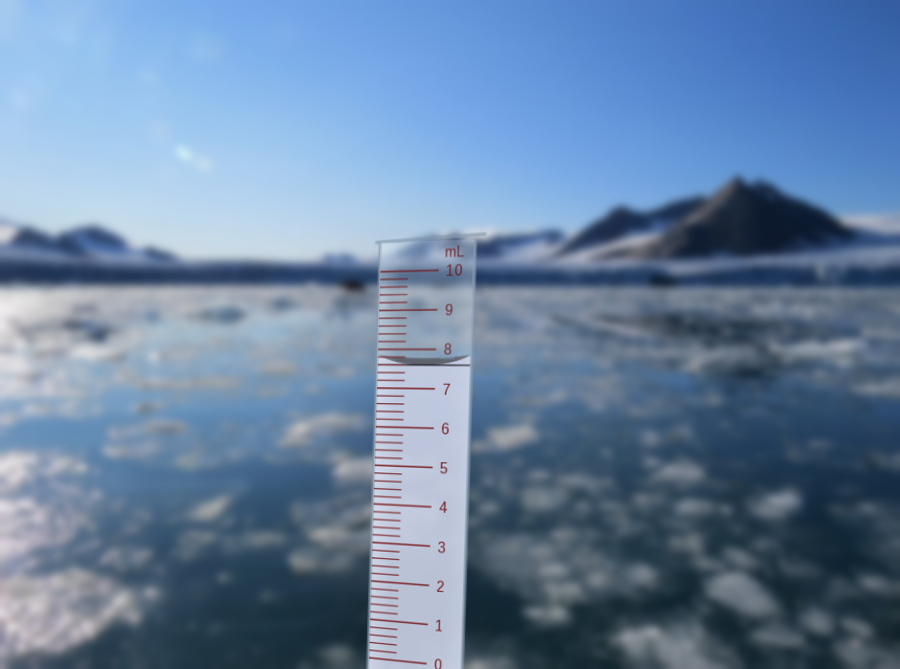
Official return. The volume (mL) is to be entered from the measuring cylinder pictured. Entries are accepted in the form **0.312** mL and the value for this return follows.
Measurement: **7.6** mL
